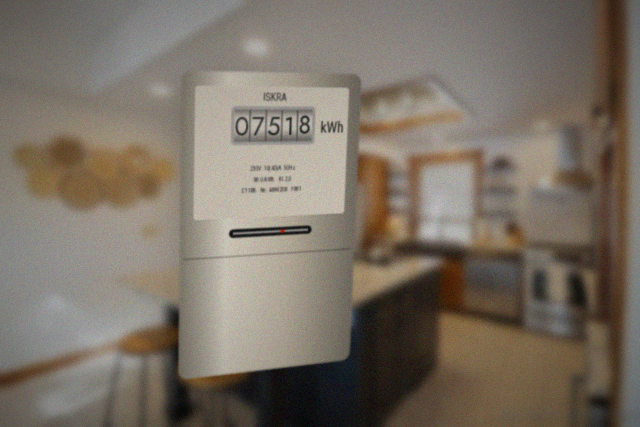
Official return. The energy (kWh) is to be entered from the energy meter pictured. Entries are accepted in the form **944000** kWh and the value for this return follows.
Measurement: **7518** kWh
